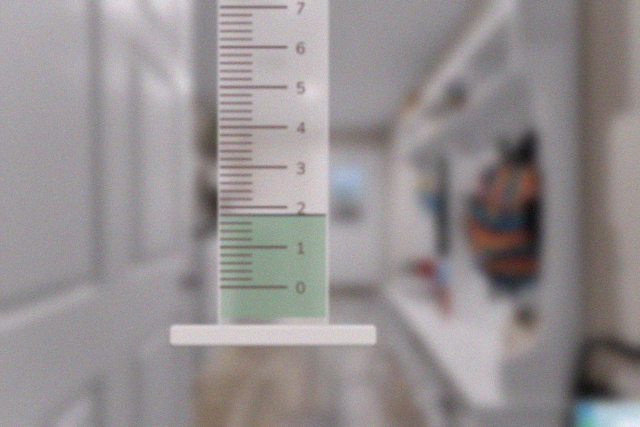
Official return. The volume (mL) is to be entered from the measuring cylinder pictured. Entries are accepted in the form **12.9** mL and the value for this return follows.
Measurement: **1.8** mL
